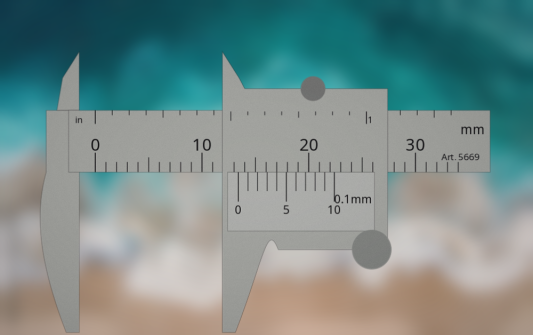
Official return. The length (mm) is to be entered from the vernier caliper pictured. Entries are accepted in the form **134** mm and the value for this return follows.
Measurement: **13.4** mm
